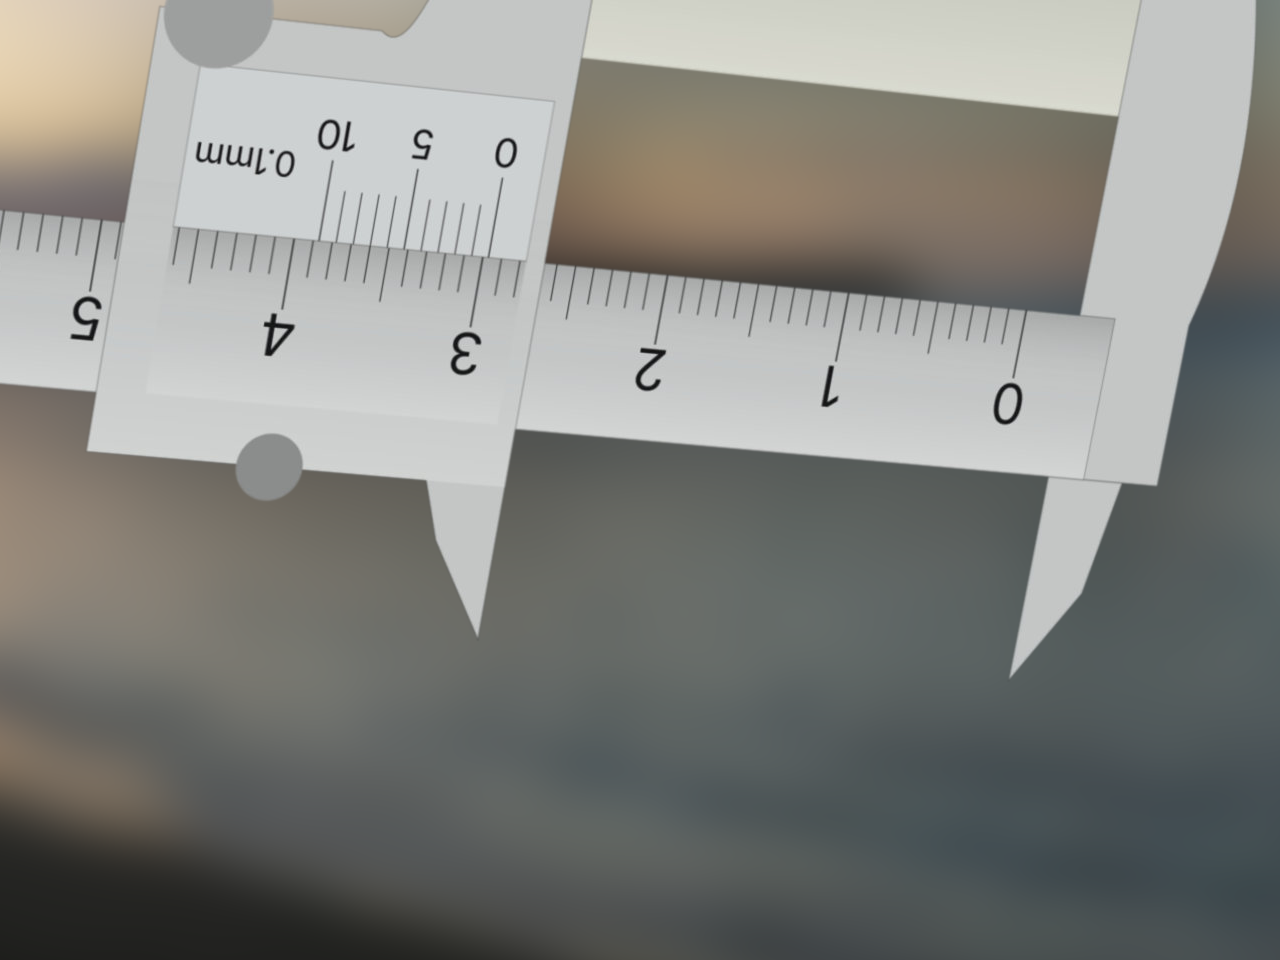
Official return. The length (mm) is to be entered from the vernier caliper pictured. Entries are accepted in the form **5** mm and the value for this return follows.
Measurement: **29.7** mm
